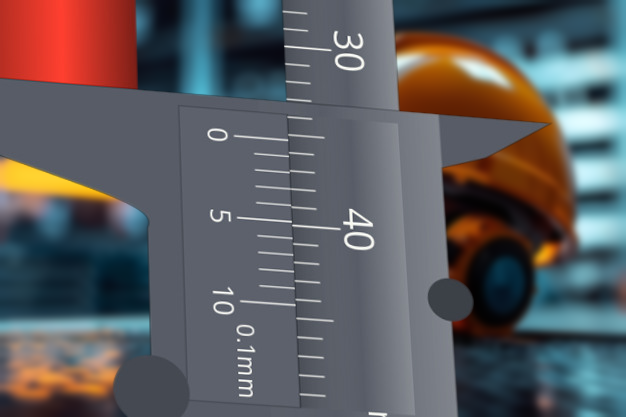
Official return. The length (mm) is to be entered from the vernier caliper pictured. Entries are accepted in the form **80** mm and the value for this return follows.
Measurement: **35.3** mm
